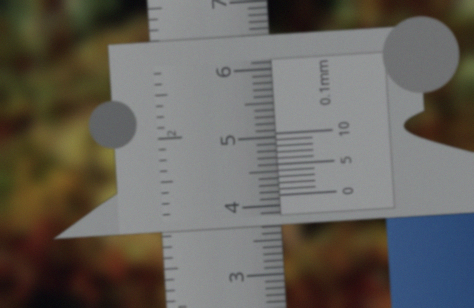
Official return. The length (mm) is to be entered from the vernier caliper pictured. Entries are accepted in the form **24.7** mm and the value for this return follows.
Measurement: **41.5** mm
